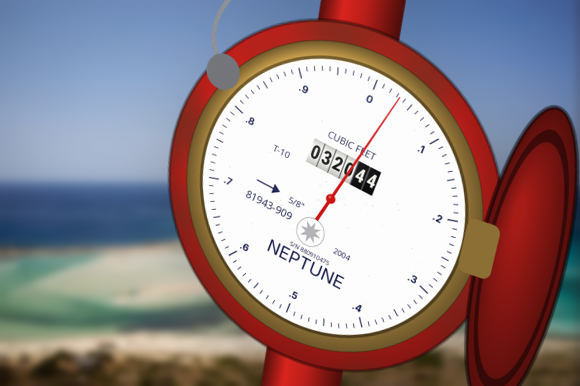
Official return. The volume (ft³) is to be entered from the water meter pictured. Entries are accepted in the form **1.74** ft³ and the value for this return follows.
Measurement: **32044.03** ft³
